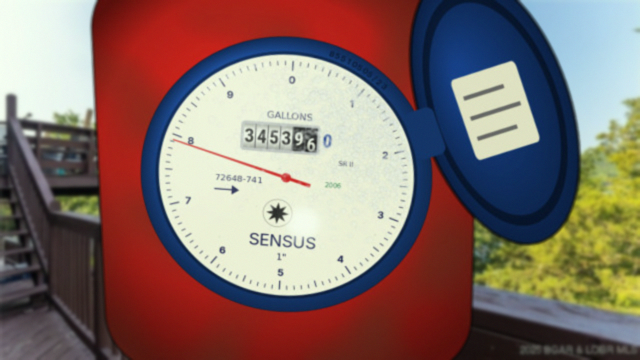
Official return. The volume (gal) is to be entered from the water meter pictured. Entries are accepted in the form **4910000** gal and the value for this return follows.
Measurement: **3453957.9** gal
